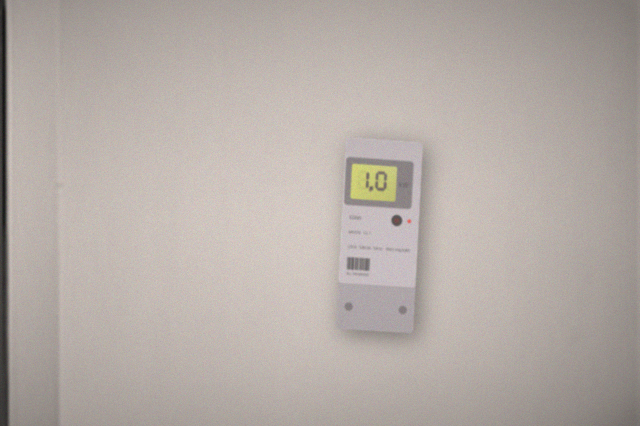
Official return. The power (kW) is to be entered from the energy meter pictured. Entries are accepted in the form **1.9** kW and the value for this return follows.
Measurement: **1.0** kW
